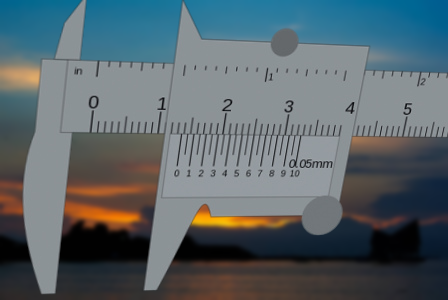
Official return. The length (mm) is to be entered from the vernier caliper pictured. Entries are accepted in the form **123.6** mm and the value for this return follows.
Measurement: **13.6** mm
